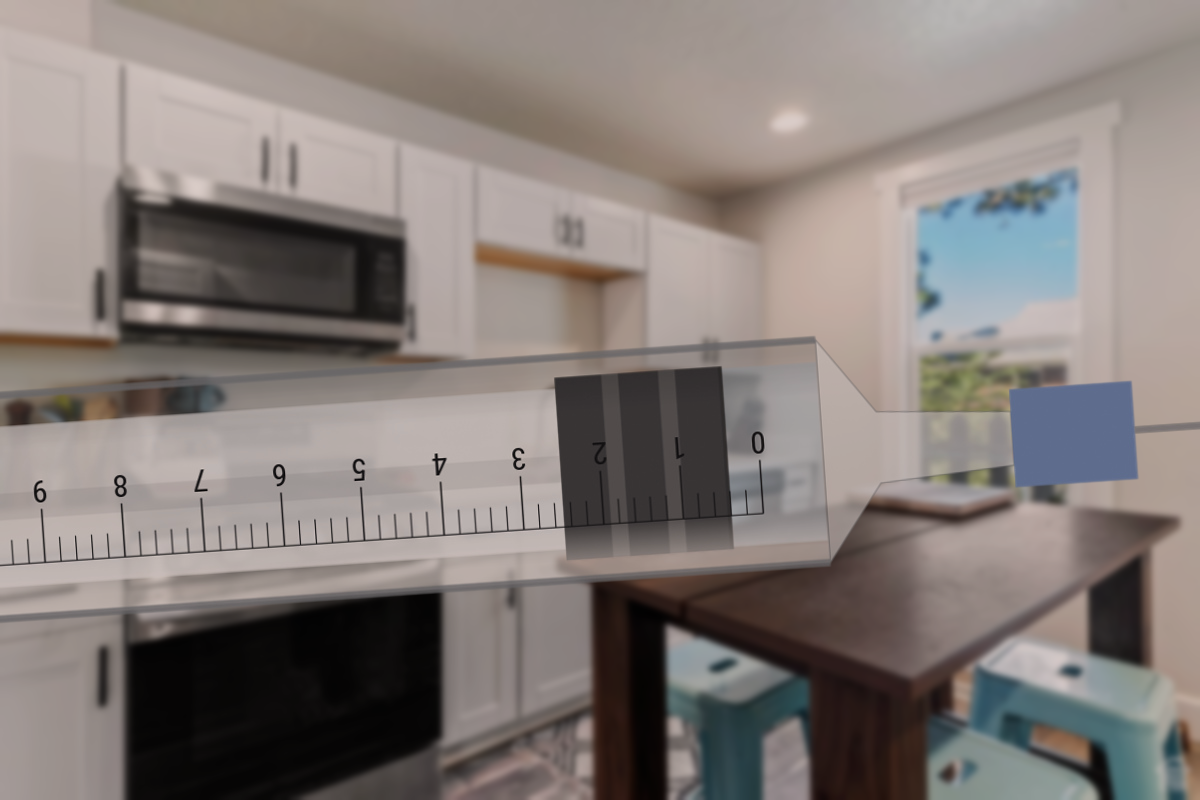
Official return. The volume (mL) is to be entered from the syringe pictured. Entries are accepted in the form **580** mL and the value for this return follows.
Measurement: **0.4** mL
